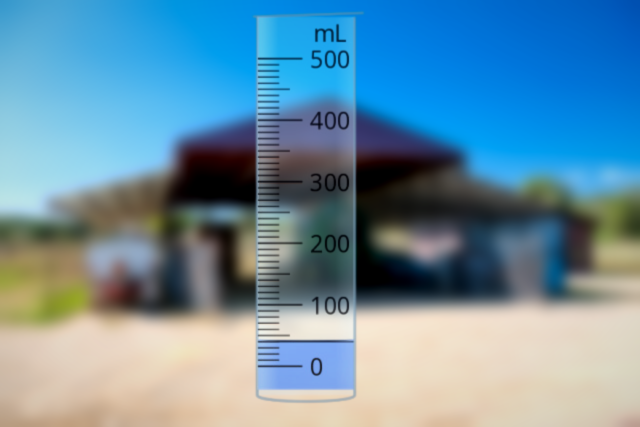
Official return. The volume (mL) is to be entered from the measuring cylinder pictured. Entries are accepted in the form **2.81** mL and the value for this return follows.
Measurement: **40** mL
